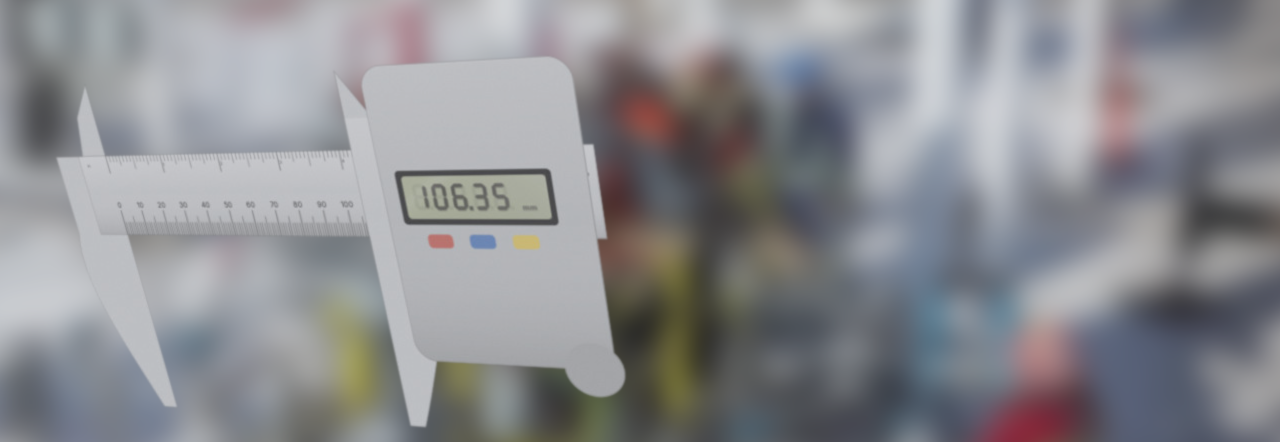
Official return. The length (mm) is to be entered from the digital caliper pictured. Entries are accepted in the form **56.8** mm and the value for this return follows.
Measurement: **106.35** mm
